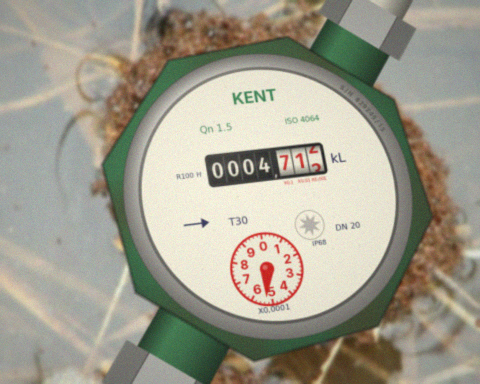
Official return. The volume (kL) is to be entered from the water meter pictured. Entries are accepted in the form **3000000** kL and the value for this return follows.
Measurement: **4.7125** kL
